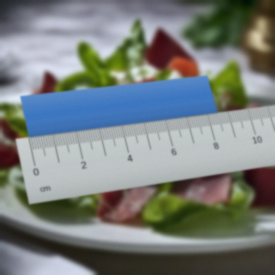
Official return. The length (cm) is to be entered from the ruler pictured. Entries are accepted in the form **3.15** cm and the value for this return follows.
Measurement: **8.5** cm
